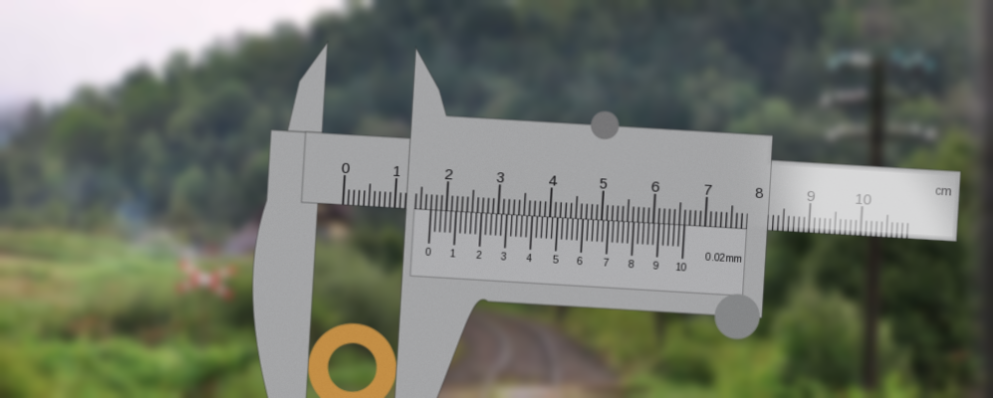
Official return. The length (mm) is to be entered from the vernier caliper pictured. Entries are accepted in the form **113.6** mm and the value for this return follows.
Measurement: **17.0** mm
